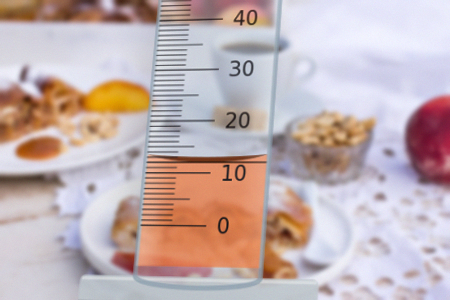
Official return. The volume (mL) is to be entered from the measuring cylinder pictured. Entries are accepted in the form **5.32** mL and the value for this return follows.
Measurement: **12** mL
